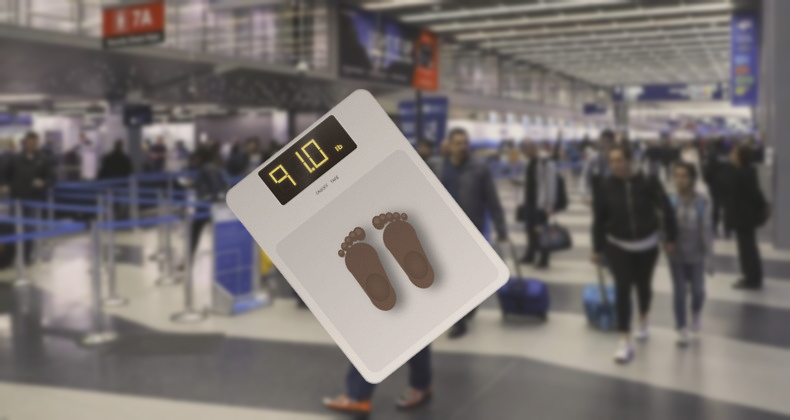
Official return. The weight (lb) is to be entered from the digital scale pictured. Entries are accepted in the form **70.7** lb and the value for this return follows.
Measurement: **91.0** lb
